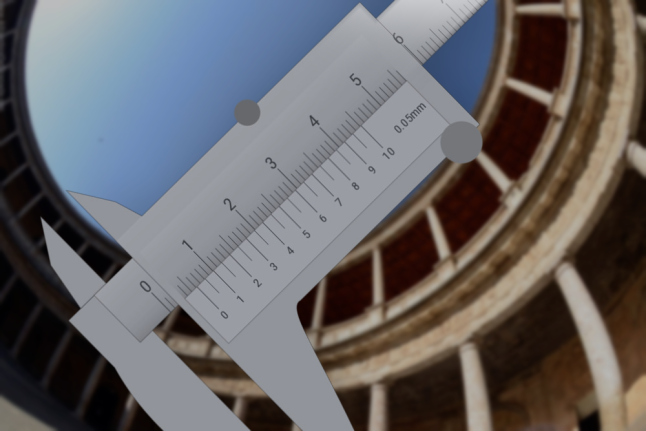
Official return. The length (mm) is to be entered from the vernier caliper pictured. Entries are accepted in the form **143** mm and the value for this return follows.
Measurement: **6.2** mm
